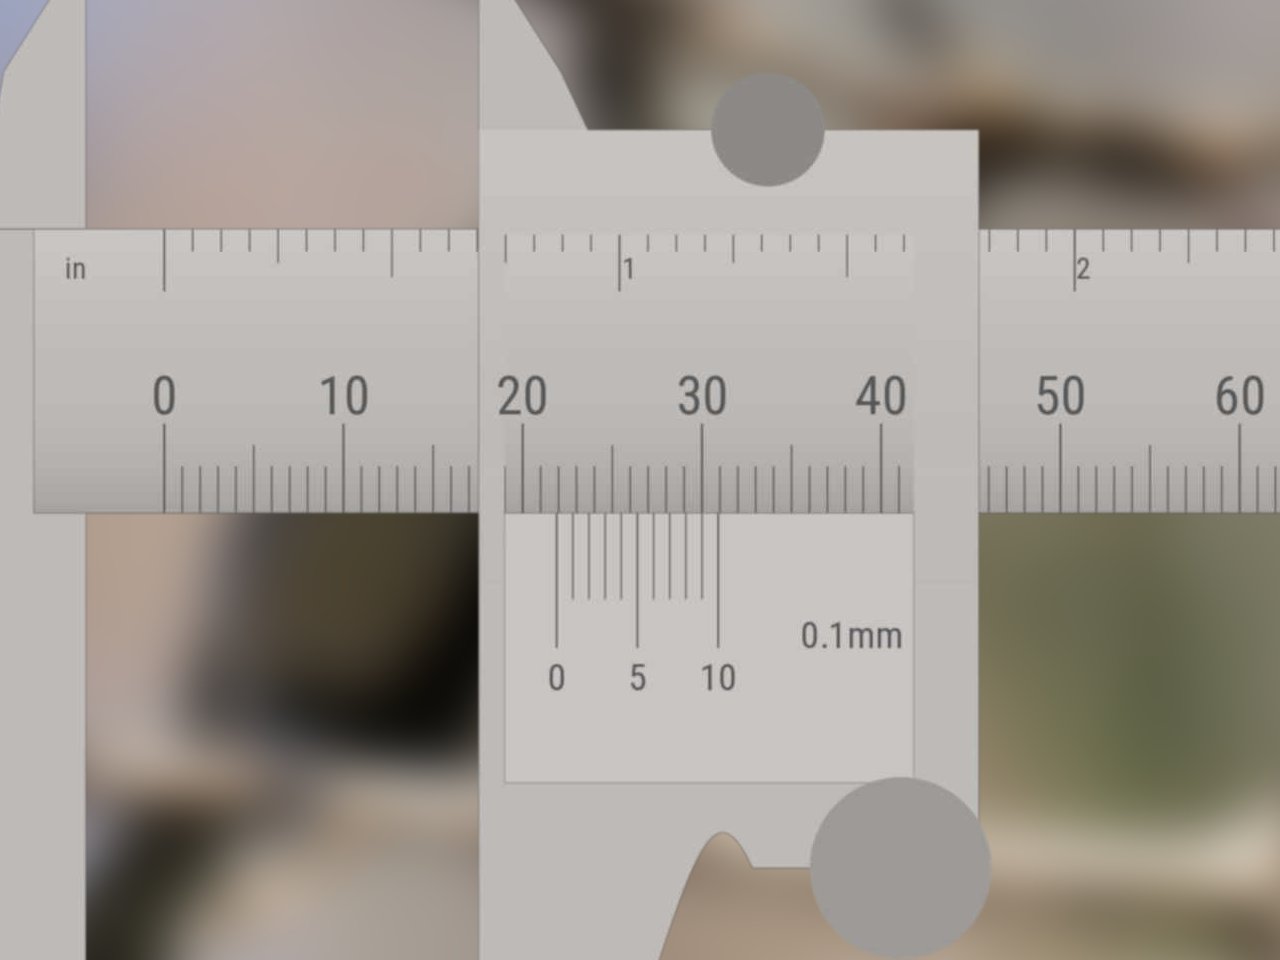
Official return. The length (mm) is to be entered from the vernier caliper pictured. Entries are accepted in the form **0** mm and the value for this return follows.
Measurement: **21.9** mm
